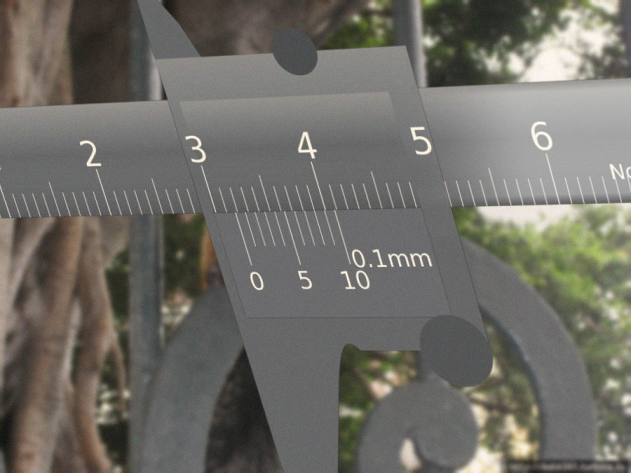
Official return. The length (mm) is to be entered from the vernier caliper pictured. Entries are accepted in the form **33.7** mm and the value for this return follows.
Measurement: **31.8** mm
